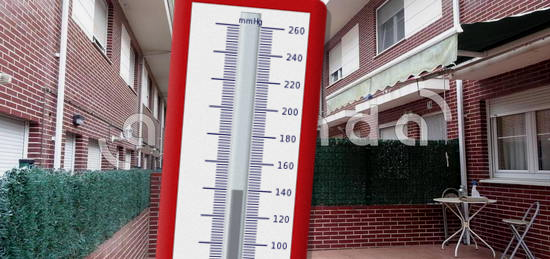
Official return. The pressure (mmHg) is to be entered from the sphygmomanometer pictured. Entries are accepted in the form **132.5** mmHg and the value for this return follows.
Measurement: **140** mmHg
